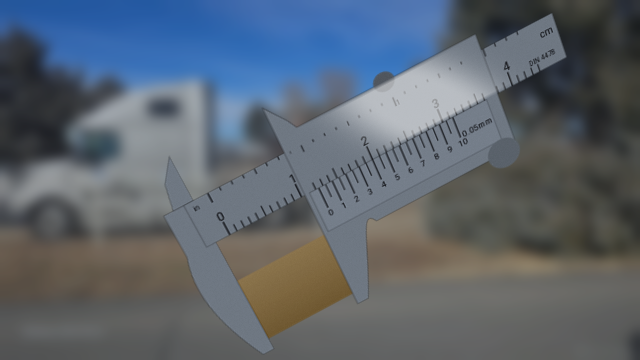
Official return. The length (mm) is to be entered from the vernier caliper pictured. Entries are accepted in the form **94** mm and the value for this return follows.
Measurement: **12.4** mm
